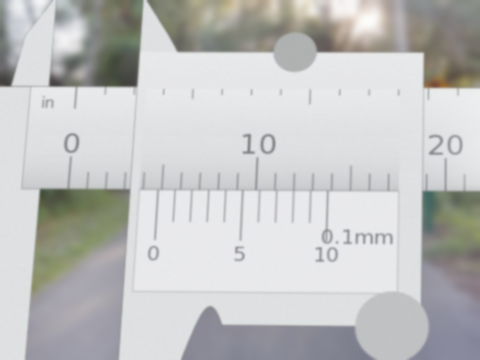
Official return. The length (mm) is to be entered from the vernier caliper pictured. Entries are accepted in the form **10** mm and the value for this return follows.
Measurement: **4.8** mm
